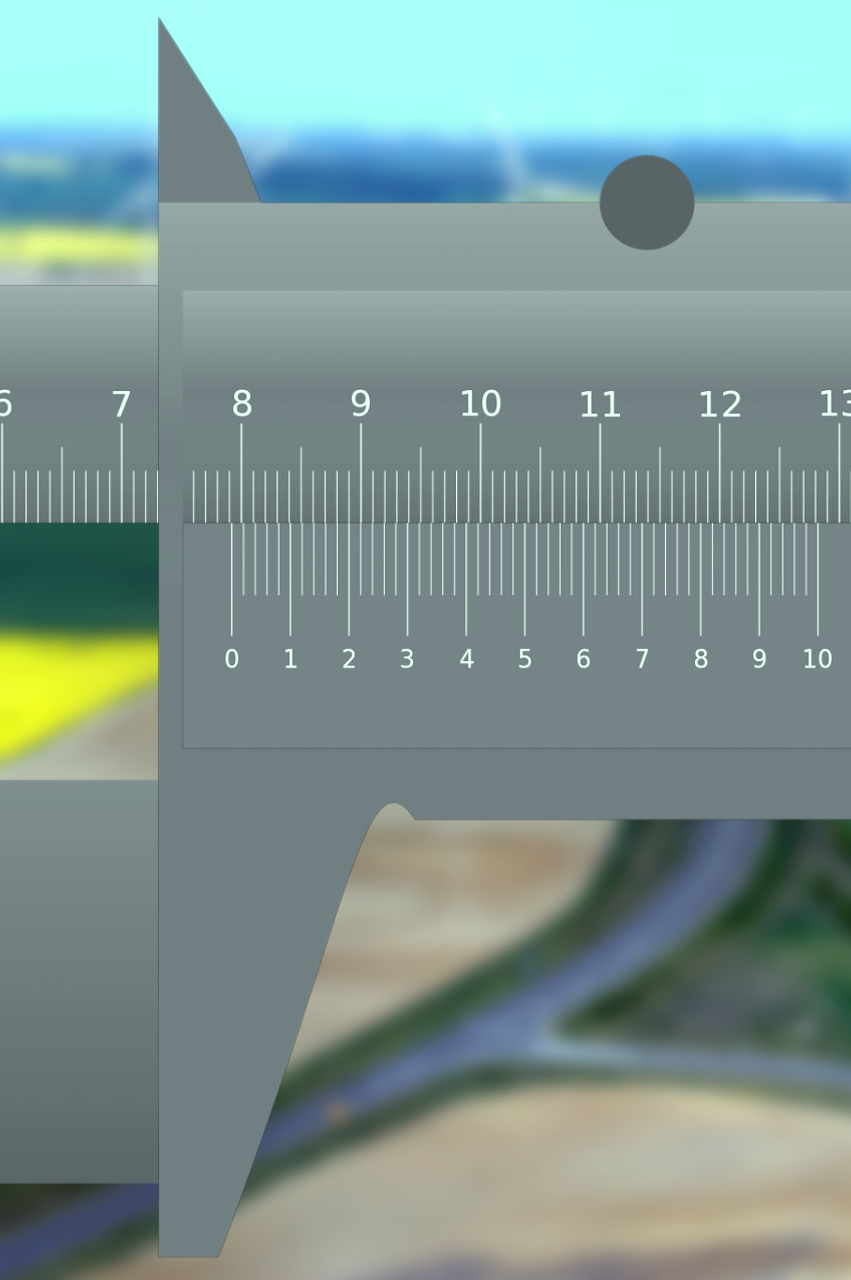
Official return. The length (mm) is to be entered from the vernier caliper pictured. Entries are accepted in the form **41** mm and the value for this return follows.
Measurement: **79.2** mm
